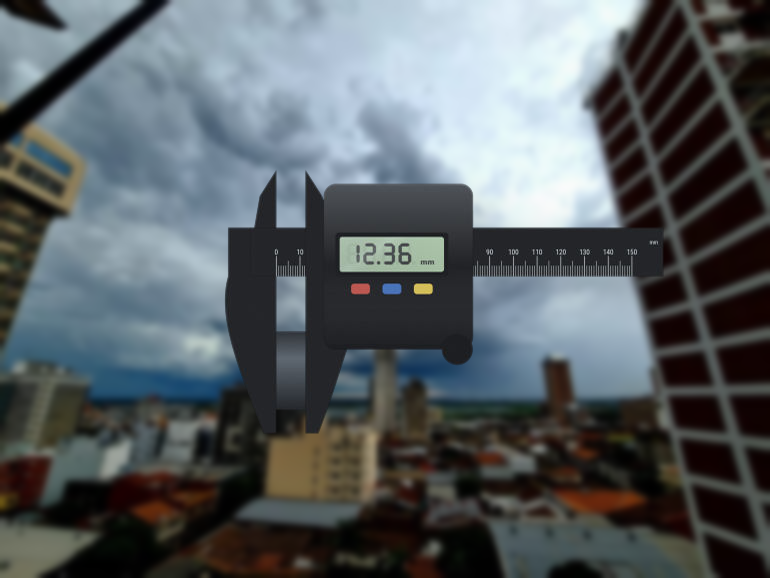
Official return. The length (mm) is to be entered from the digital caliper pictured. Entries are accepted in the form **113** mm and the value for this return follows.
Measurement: **12.36** mm
